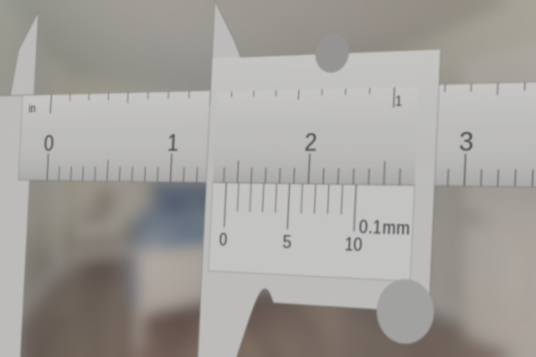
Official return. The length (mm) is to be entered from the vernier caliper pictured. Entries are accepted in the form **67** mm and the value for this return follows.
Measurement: **14.2** mm
